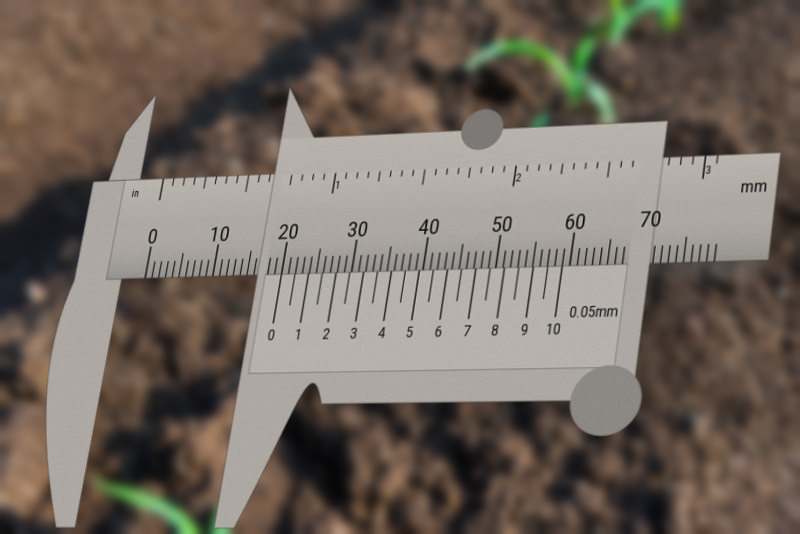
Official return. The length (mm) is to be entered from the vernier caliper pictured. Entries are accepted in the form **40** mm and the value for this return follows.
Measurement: **20.0** mm
